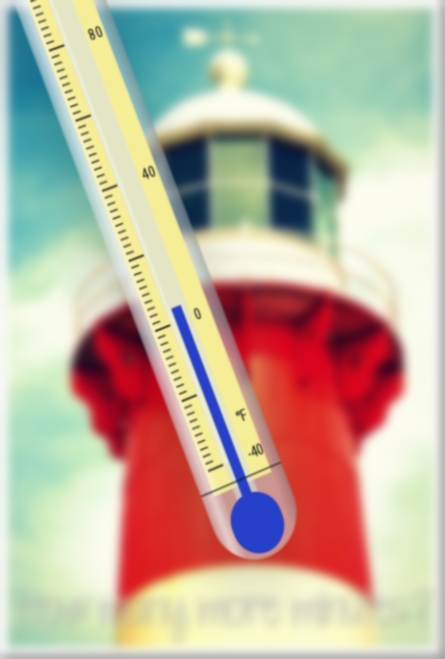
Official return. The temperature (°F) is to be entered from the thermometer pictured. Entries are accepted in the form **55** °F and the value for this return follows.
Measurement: **4** °F
